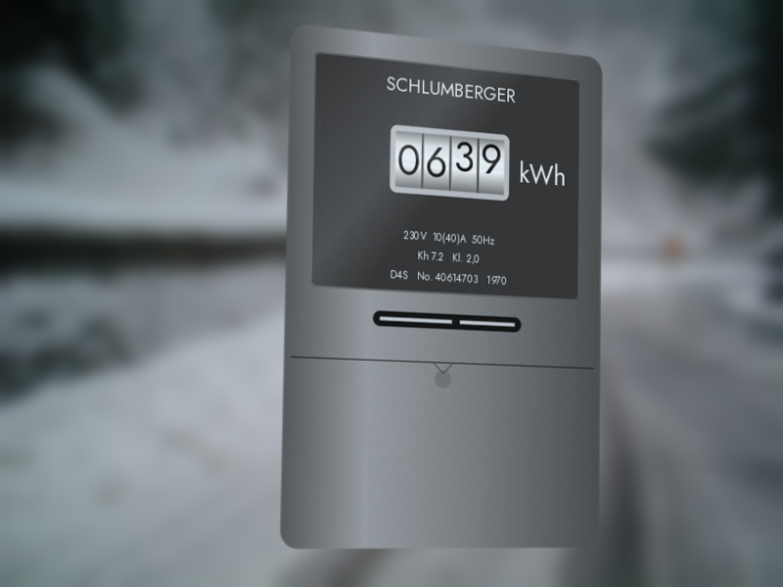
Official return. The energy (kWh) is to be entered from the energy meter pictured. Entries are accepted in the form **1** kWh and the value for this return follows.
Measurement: **639** kWh
